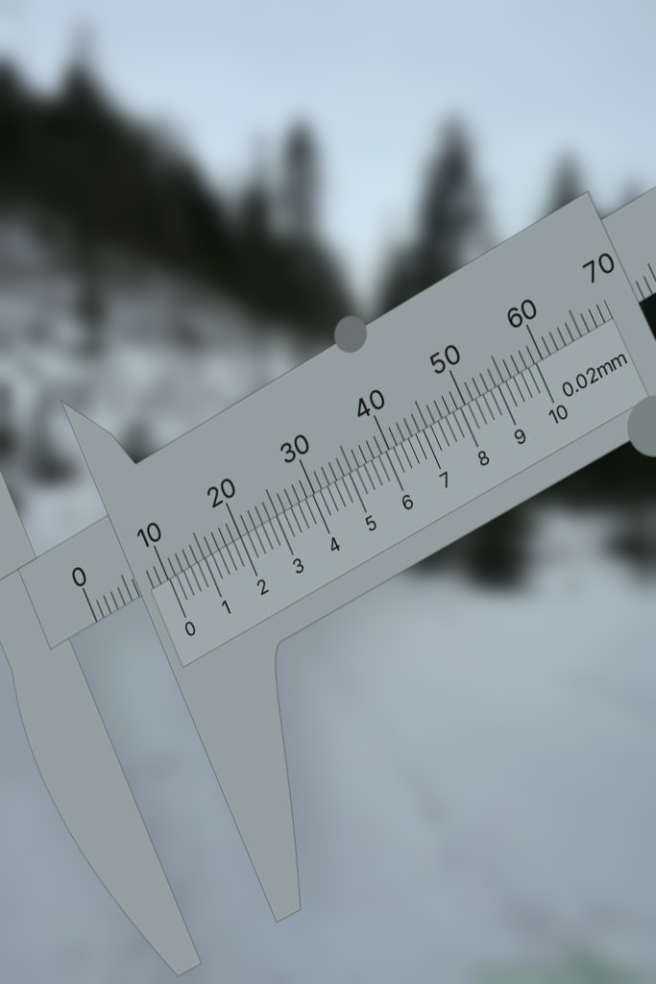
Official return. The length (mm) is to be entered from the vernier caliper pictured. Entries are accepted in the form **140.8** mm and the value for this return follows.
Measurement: **10.2** mm
